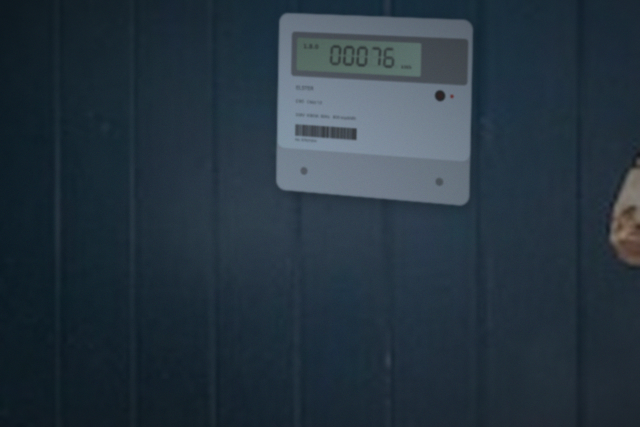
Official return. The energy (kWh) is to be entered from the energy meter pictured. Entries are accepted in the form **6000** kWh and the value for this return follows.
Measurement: **76** kWh
